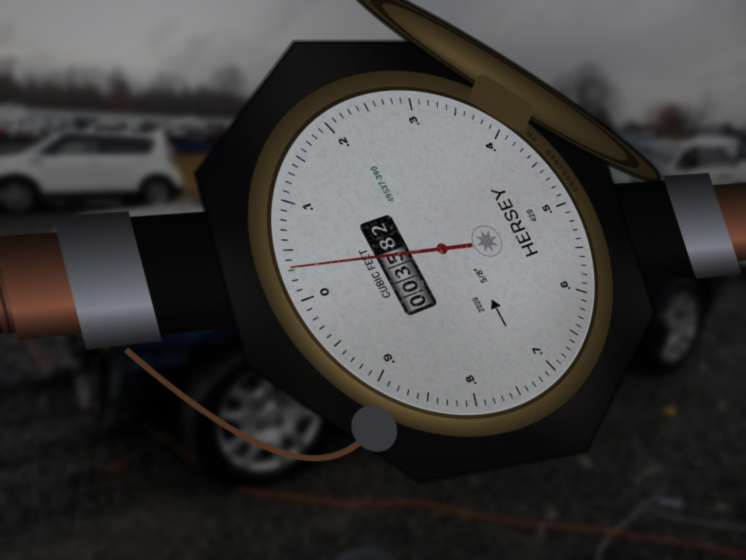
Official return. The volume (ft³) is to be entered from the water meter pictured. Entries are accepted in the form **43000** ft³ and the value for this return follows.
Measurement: **3582.03** ft³
